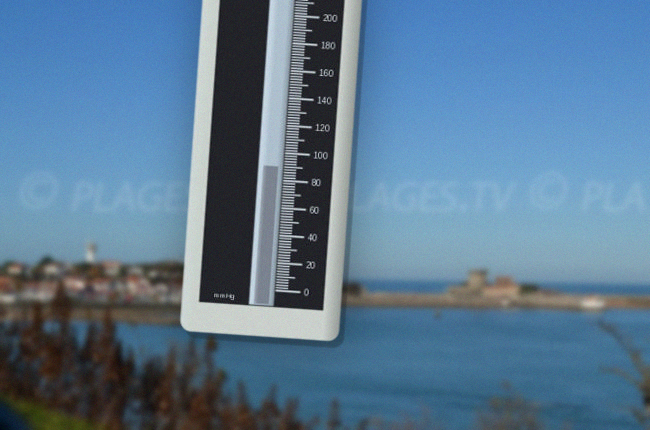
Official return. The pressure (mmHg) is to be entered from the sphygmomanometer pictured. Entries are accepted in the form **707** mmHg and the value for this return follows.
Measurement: **90** mmHg
